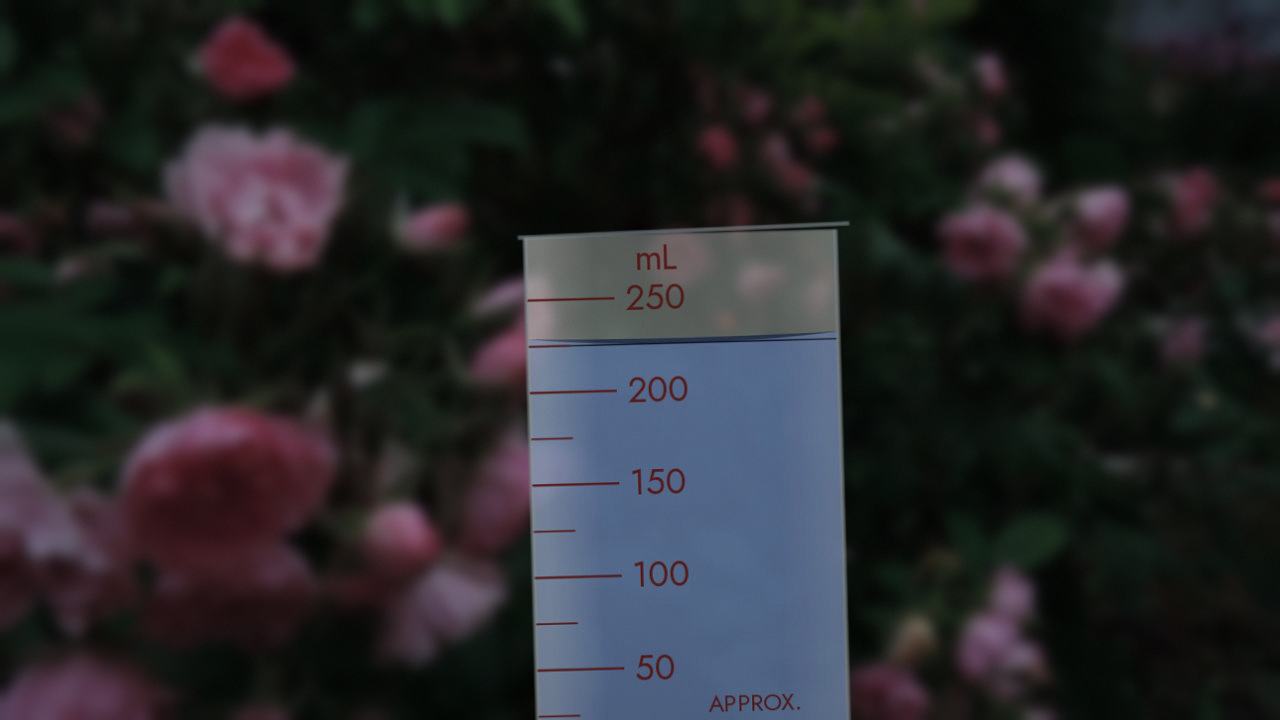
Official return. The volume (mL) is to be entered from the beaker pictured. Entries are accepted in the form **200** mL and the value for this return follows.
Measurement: **225** mL
